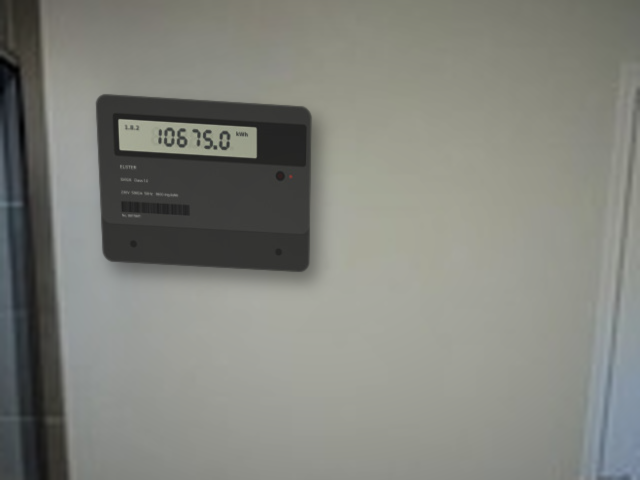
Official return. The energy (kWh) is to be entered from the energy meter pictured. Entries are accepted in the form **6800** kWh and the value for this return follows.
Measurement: **10675.0** kWh
